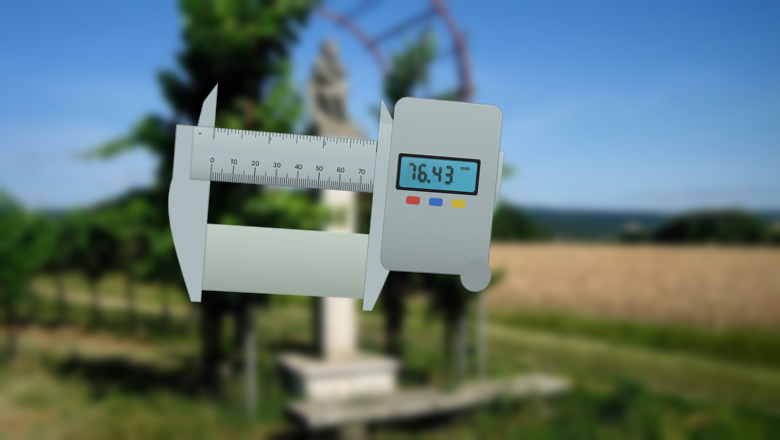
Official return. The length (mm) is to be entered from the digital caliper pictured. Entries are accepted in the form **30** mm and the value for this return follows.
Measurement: **76.43** mm
